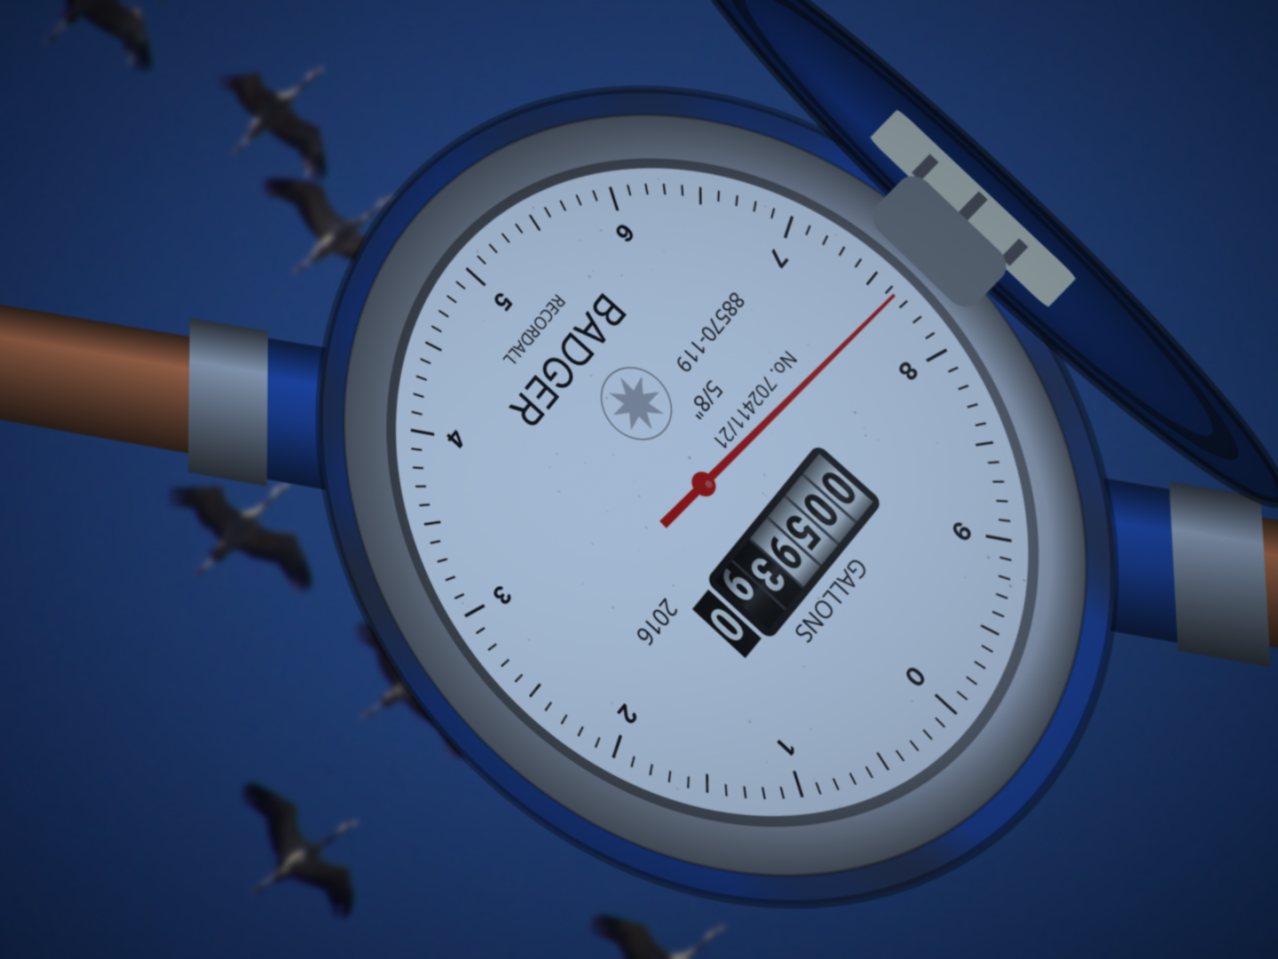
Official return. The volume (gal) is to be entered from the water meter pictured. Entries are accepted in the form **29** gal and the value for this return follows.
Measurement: **59387.6** gal
